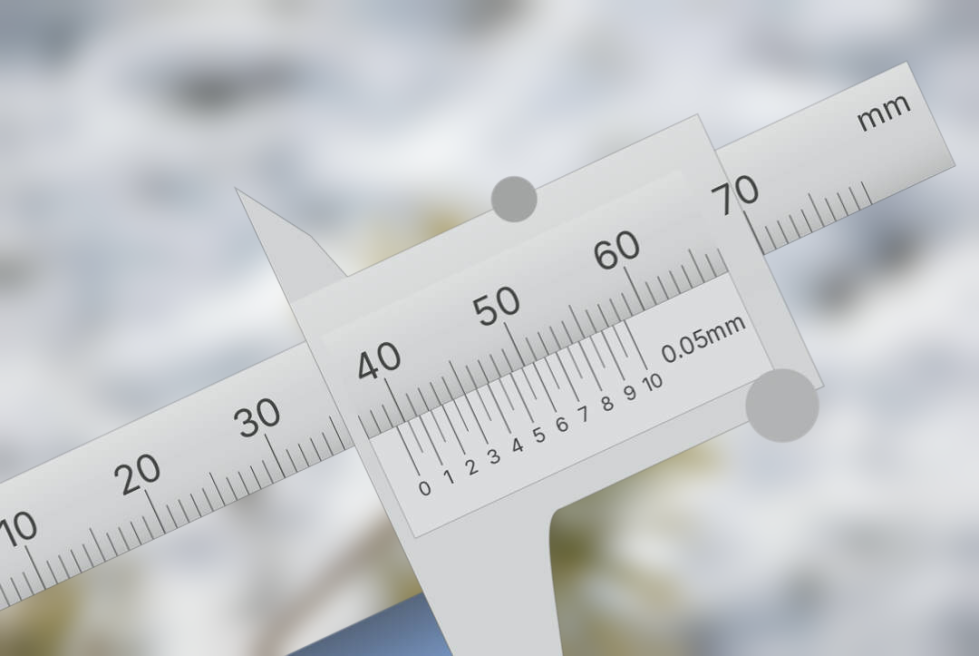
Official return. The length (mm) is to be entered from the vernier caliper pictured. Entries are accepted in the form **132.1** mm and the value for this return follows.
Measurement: **39.3** mm
